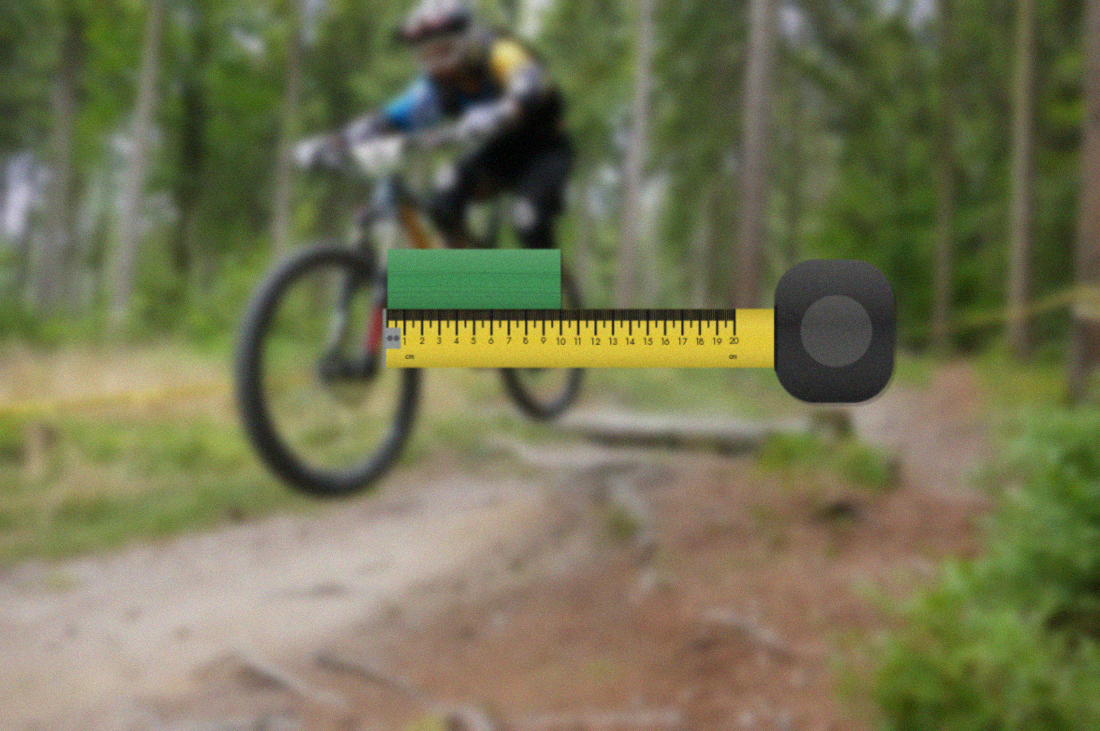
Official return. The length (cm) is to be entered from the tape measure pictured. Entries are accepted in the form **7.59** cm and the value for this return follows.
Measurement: **10** cm
